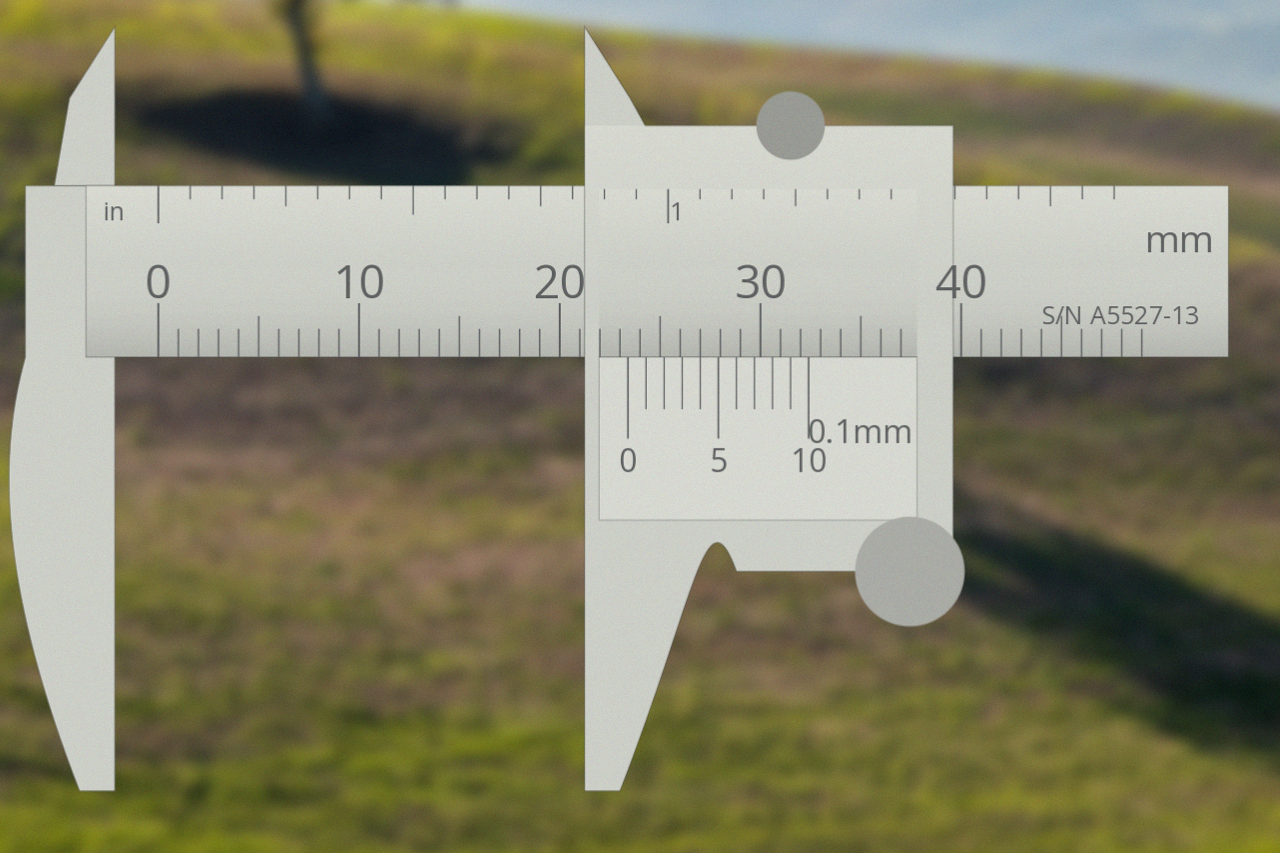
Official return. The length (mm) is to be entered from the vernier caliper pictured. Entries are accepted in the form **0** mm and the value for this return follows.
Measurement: **23.4** mm
